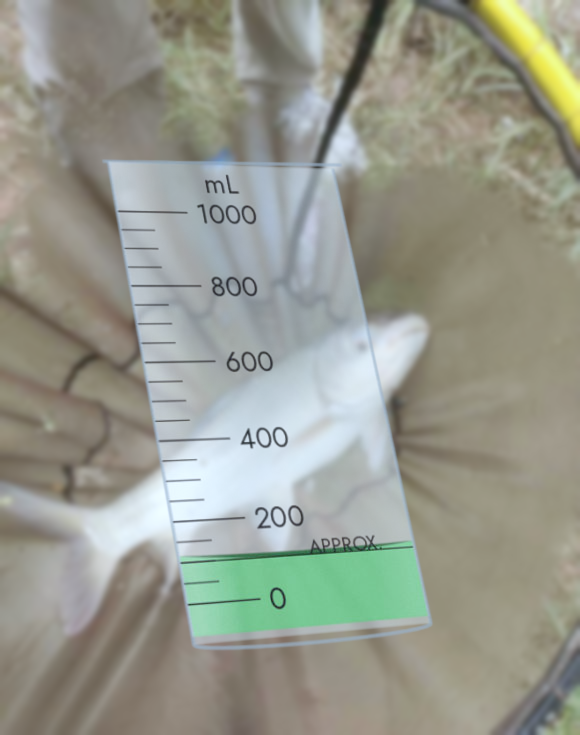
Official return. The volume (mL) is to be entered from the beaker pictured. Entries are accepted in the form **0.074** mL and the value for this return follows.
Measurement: **100** mL
